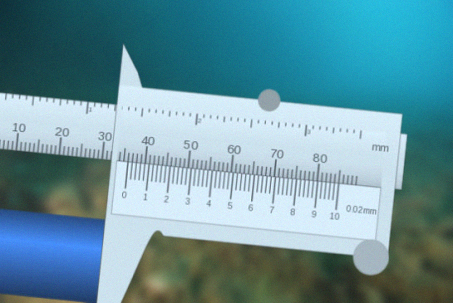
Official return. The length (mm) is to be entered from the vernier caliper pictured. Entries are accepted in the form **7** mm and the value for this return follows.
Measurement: **36.0** mm
